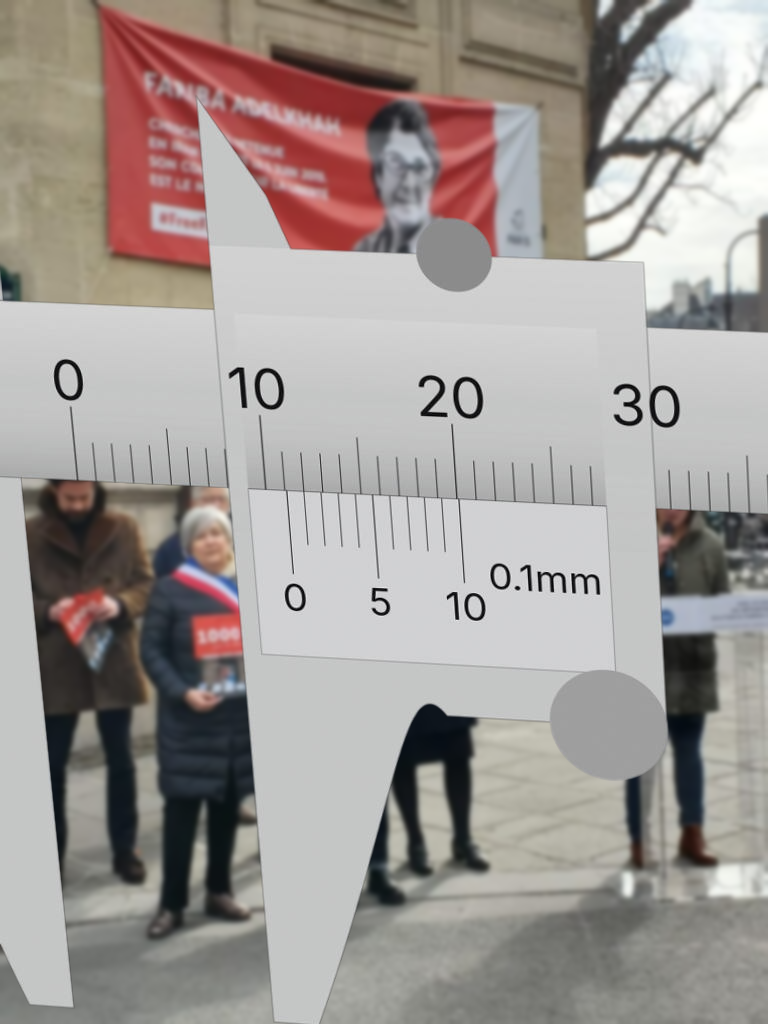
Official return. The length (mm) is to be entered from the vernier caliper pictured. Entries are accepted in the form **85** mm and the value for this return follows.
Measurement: **11.1** mm
